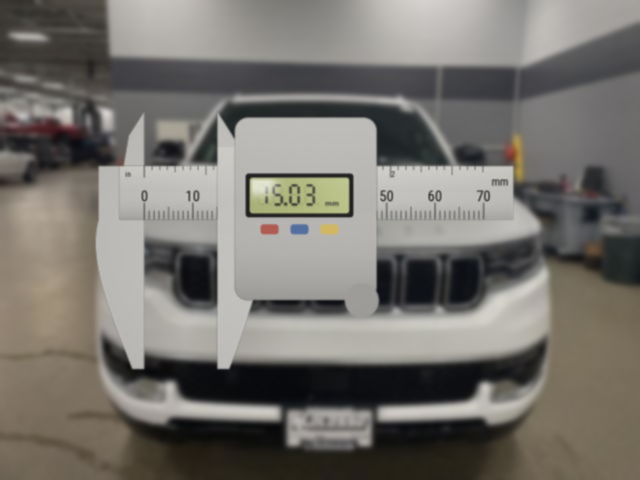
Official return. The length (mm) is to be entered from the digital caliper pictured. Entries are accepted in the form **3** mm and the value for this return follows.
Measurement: **15.03** mm
